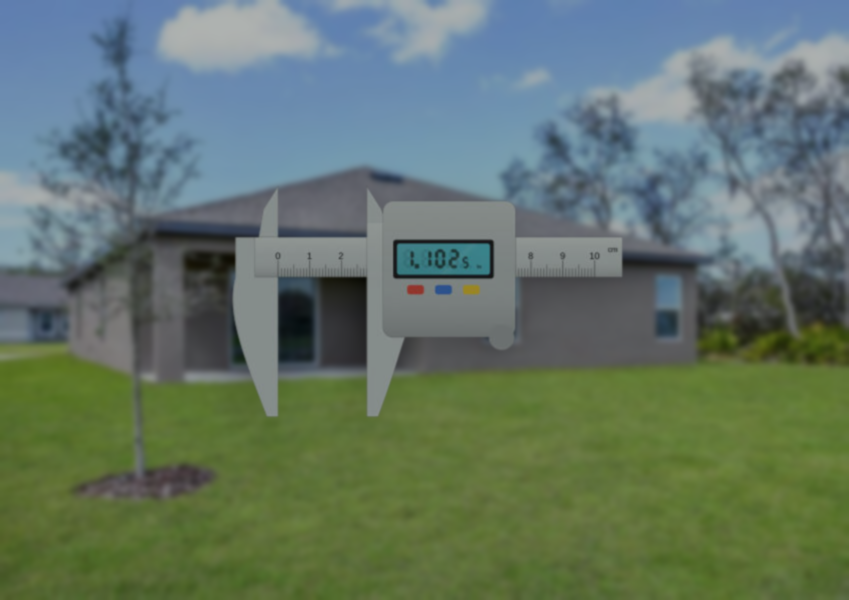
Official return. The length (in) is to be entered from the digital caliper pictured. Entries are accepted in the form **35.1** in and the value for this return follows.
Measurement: **1.1025** in
